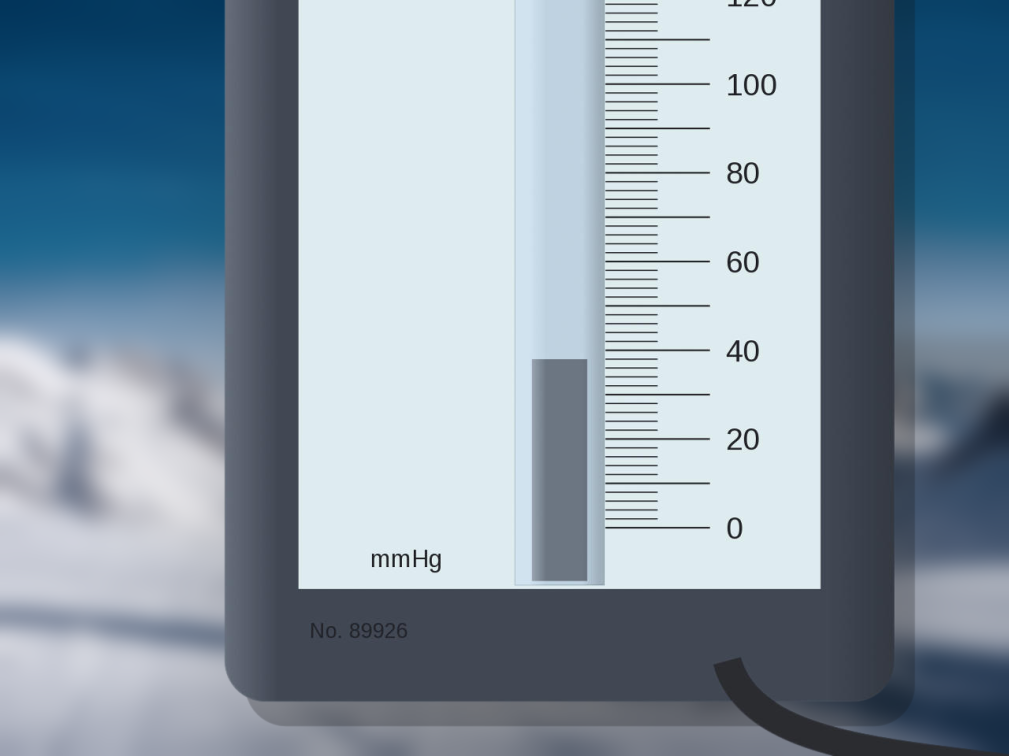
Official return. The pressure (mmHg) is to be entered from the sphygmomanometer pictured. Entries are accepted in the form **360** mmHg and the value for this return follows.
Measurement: **38** mmHg
